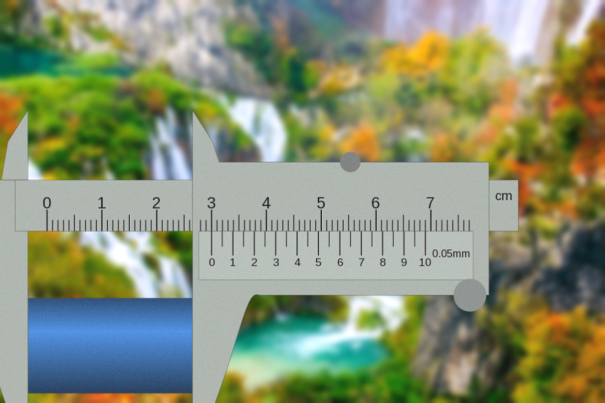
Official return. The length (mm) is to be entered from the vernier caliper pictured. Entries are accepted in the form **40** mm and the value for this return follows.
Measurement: **30.0** mm
